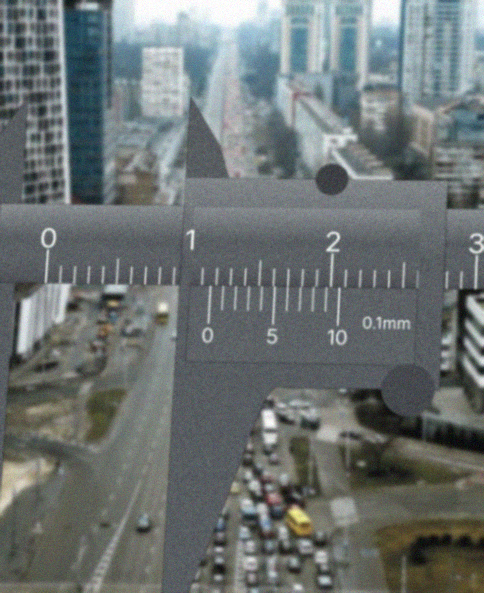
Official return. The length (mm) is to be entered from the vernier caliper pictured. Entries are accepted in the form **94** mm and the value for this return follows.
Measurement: **11.6** mm
